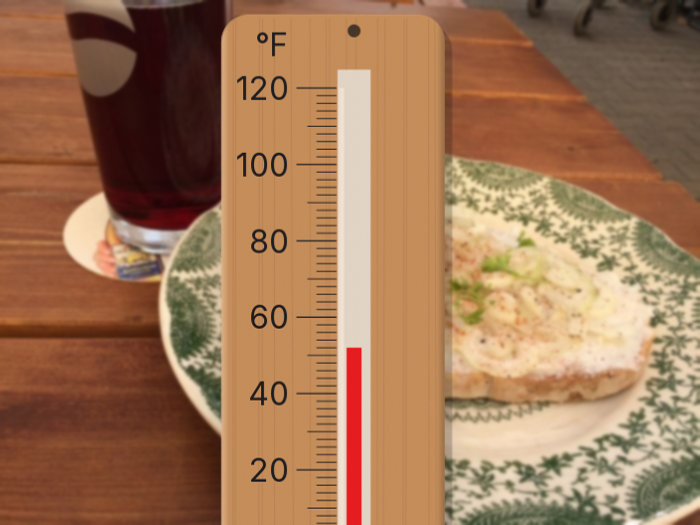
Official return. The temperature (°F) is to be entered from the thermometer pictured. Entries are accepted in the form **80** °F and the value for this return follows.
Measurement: **52** °F
